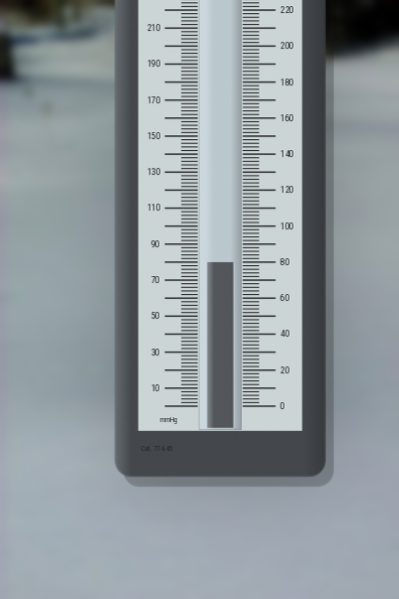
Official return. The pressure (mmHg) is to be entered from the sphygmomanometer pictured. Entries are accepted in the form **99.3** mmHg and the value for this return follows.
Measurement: **80** mmHg
